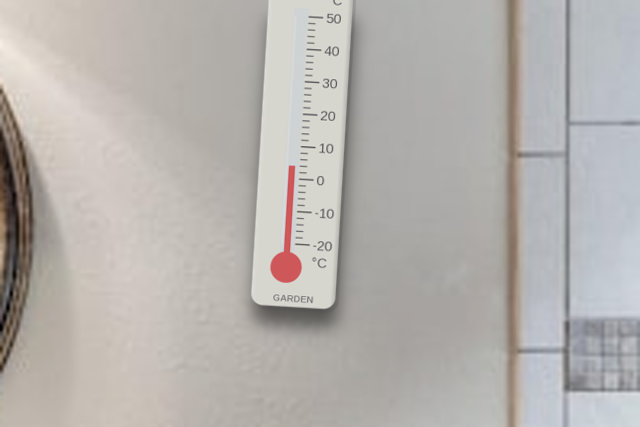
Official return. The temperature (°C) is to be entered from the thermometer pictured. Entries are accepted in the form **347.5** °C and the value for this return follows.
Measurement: **4** °C
